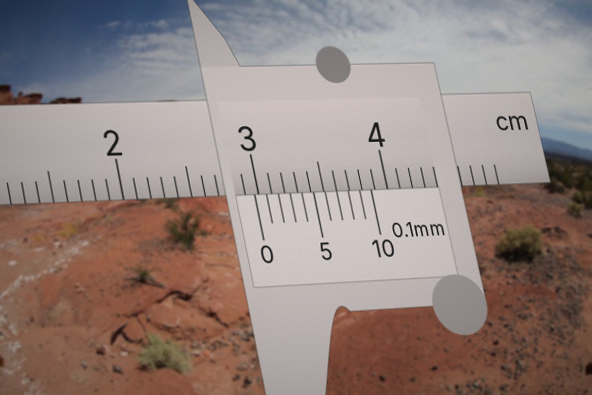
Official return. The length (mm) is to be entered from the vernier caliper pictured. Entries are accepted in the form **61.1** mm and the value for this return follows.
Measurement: **29.7** mm
